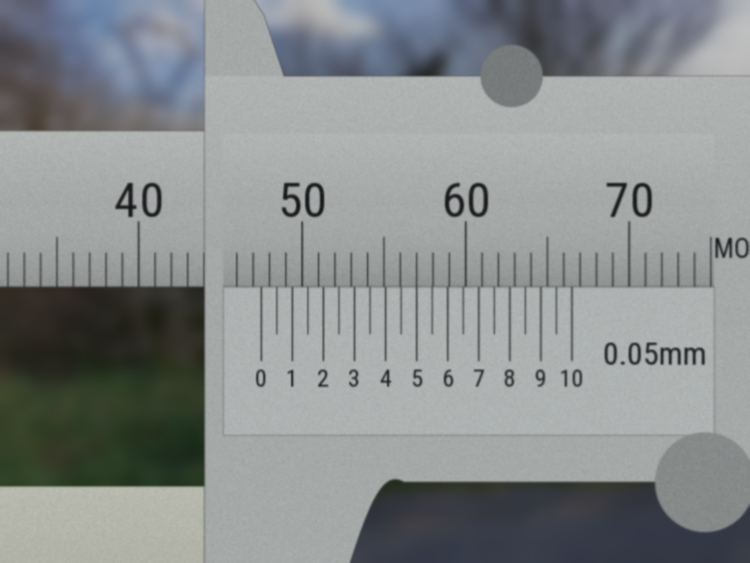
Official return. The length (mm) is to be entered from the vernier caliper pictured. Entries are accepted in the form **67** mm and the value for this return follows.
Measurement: **47.5** mm
